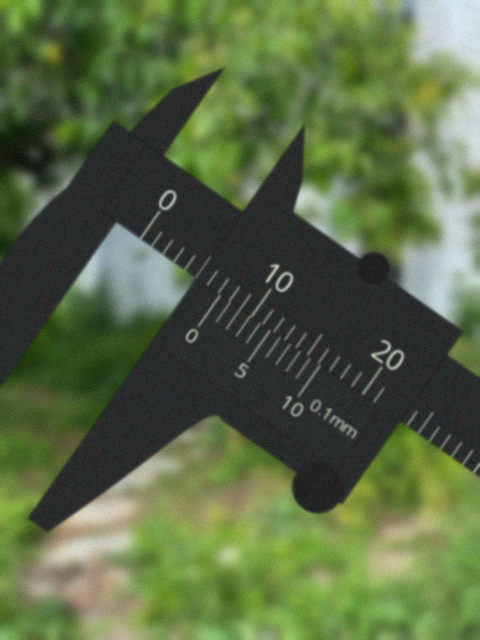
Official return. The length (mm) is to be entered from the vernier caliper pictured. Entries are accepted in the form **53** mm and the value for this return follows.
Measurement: **7.2** mm
